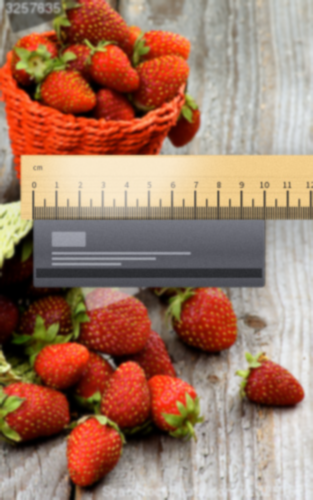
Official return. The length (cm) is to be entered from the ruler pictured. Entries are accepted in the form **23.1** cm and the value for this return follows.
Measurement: **10** cm
